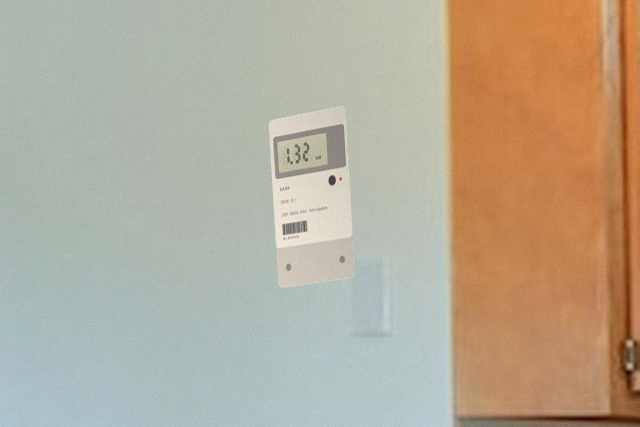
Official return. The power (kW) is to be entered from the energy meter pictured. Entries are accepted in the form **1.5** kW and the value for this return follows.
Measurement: **1.32** kW
